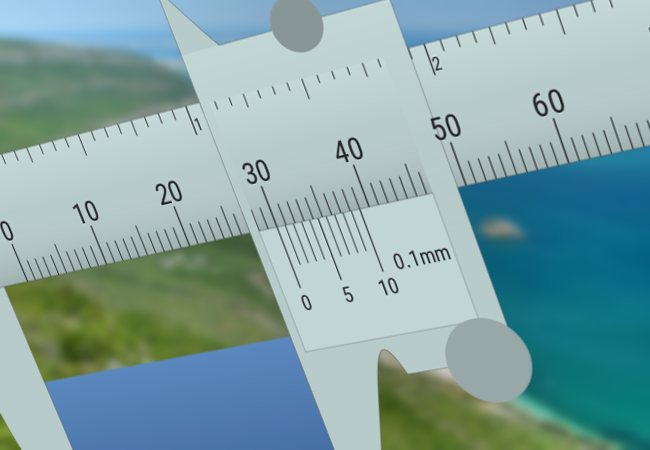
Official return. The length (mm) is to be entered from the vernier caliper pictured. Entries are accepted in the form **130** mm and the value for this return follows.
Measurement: **30.0** mm
